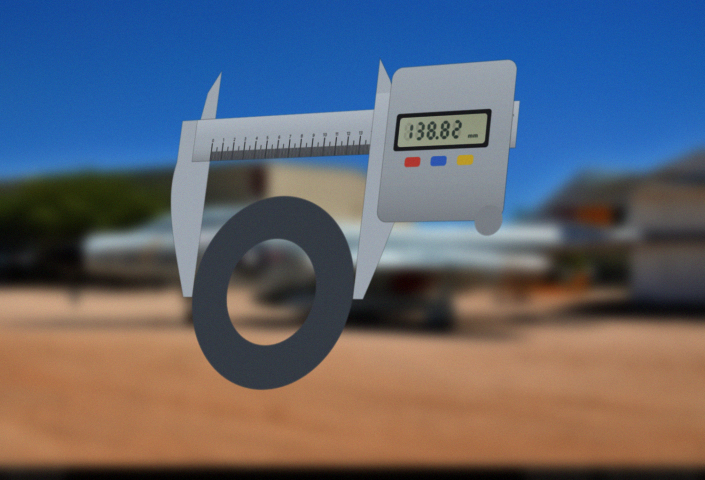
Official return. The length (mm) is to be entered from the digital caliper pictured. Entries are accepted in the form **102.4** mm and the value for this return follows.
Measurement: **138.82** mm
